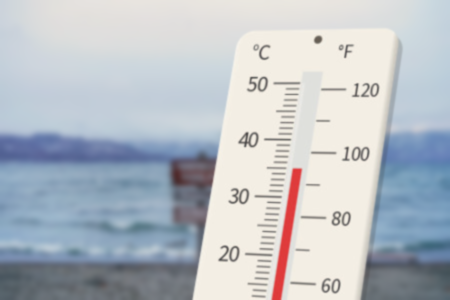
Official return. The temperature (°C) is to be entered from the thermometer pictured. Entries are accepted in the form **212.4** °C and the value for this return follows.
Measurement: **35** °C
